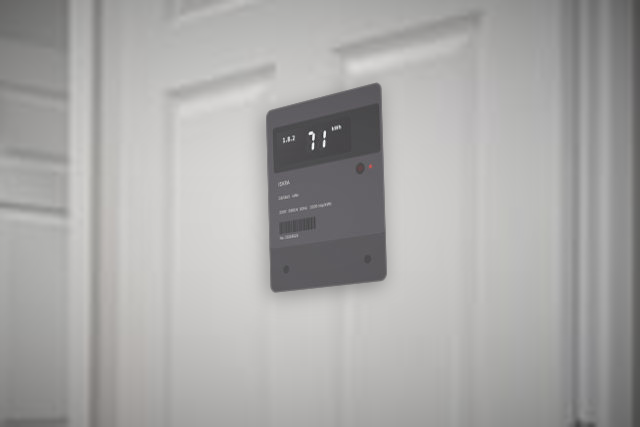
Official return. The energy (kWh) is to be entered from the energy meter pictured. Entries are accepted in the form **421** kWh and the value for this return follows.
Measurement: **71** kWh
